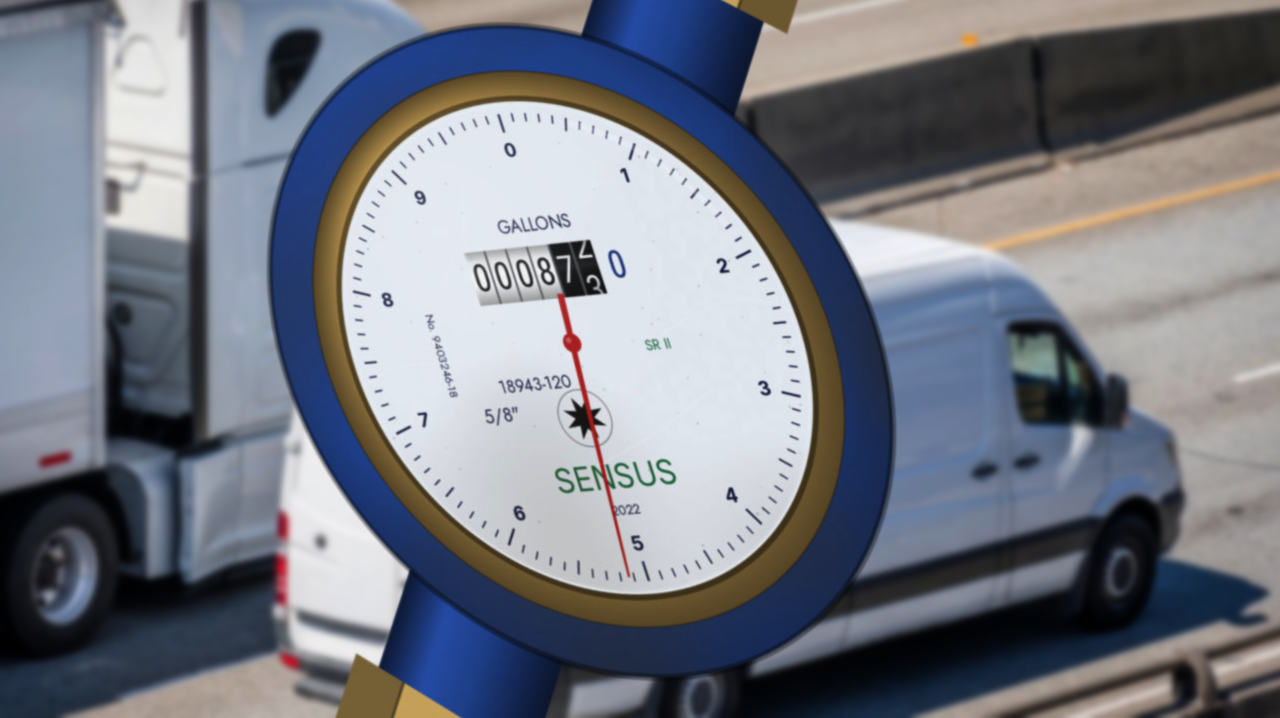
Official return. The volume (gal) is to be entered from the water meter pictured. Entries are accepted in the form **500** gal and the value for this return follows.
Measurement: **8725.1** gal
